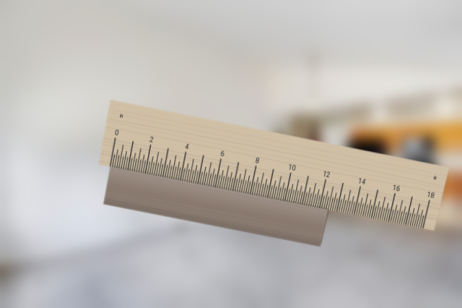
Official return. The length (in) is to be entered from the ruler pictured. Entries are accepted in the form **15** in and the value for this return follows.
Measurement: **12.5** in
